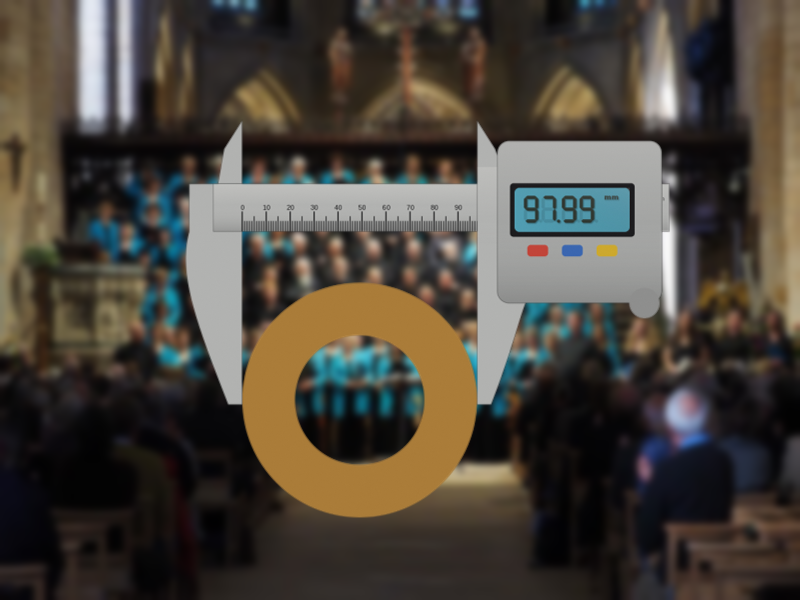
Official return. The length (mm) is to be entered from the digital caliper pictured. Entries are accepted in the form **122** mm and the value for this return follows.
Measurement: **97.99** mm
